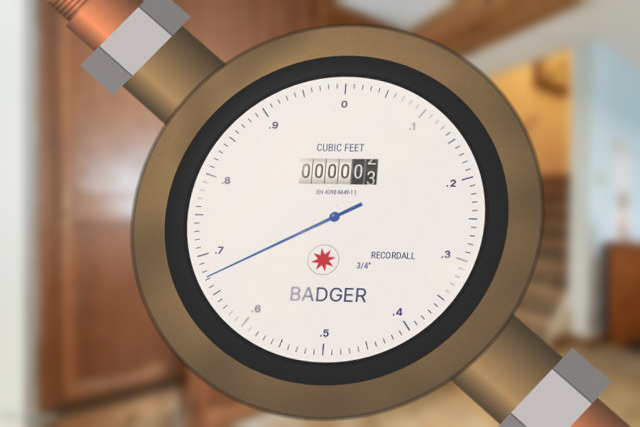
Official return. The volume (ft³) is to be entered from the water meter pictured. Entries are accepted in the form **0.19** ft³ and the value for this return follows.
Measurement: **2.67** ft³
